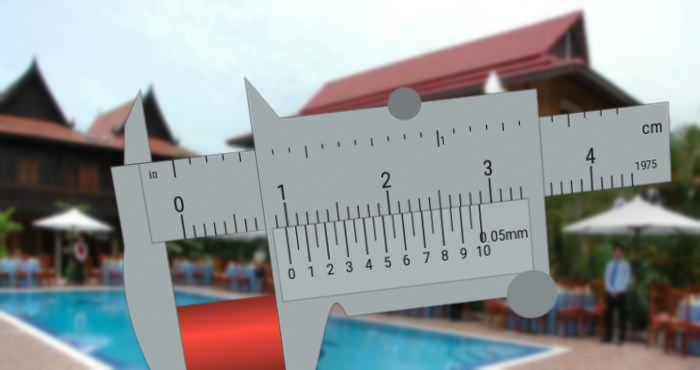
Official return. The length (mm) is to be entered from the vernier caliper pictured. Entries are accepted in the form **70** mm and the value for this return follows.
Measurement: **9.8** mm
